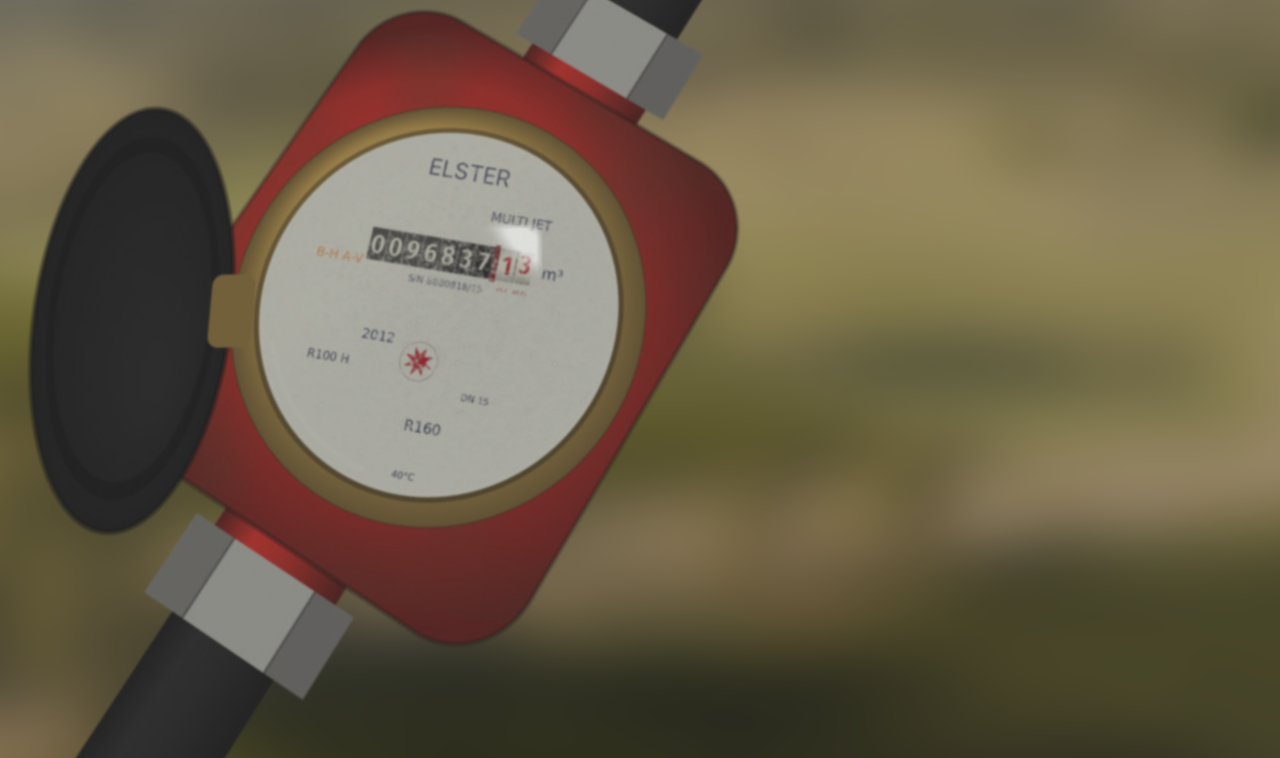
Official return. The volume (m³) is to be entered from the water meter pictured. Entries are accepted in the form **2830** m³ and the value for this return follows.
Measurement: **96837.13** m³
